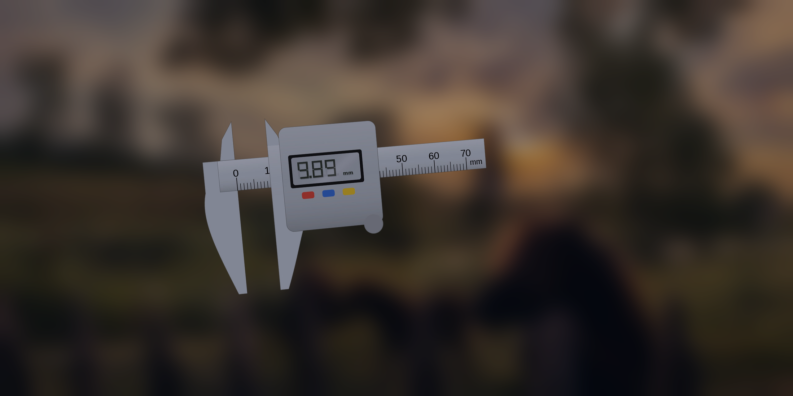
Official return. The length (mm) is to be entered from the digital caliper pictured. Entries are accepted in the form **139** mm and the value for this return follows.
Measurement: **9.89** mm
